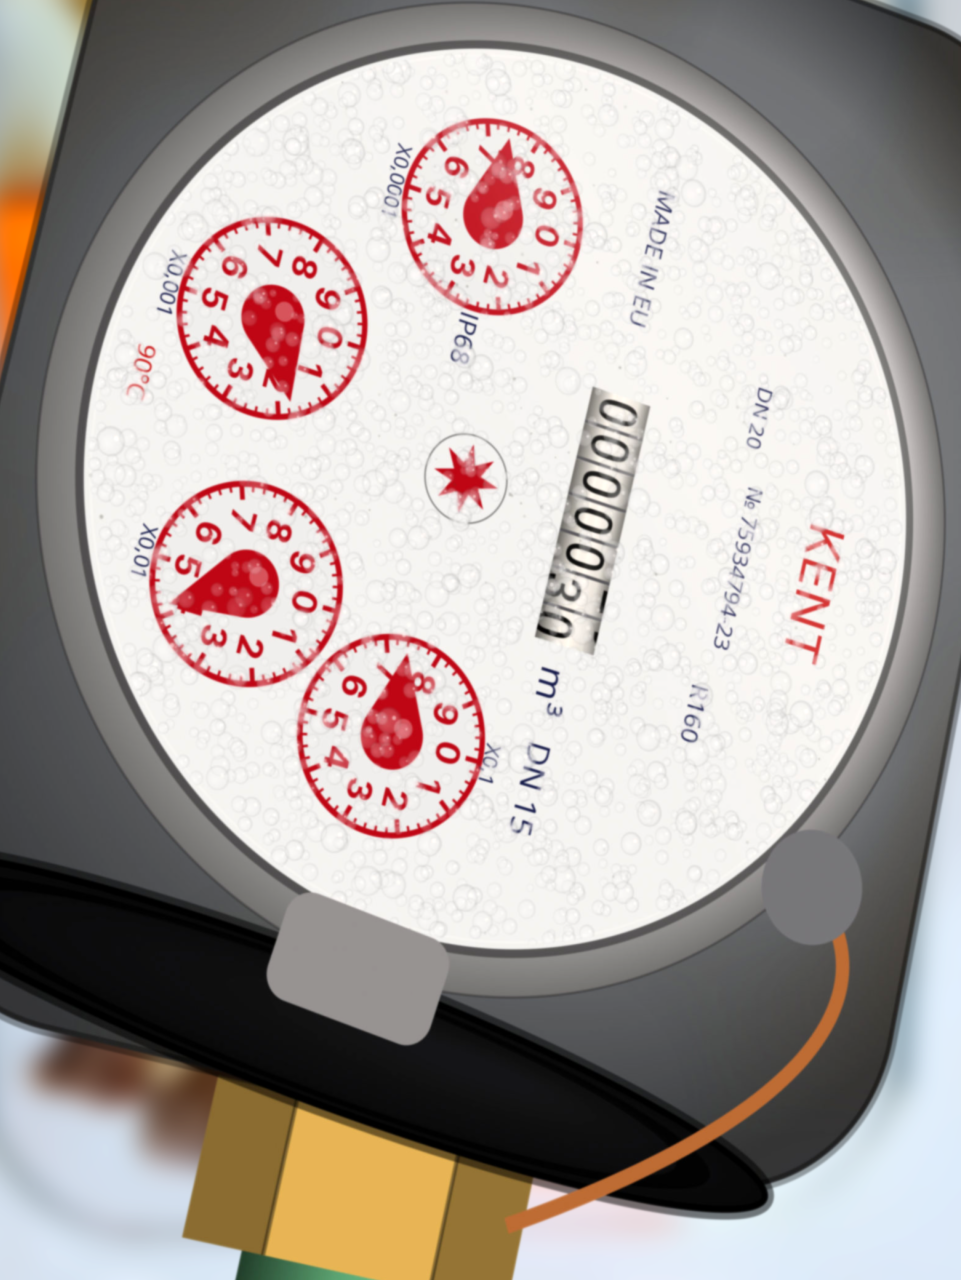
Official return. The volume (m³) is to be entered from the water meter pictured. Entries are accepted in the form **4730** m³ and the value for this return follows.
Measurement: **29.7417** m³
